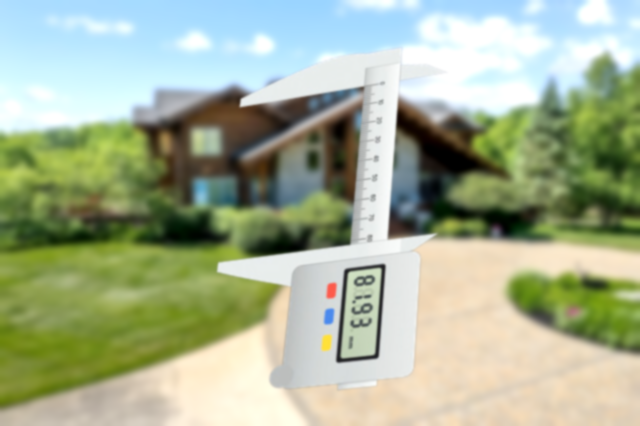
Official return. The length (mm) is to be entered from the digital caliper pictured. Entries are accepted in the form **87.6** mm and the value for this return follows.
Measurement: **81.93** mm
